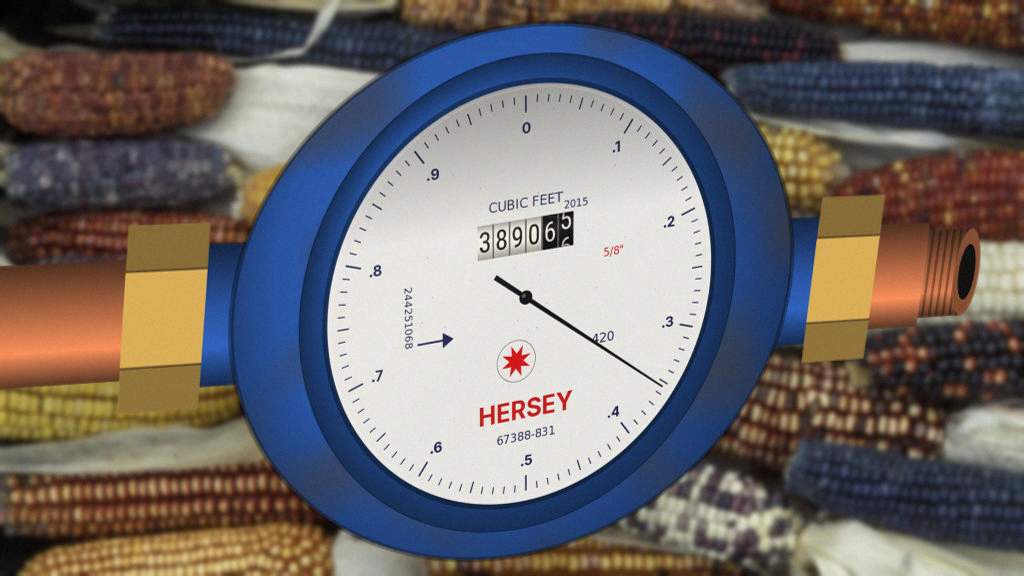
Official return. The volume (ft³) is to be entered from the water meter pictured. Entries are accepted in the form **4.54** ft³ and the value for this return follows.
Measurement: **389065.35** ft³
